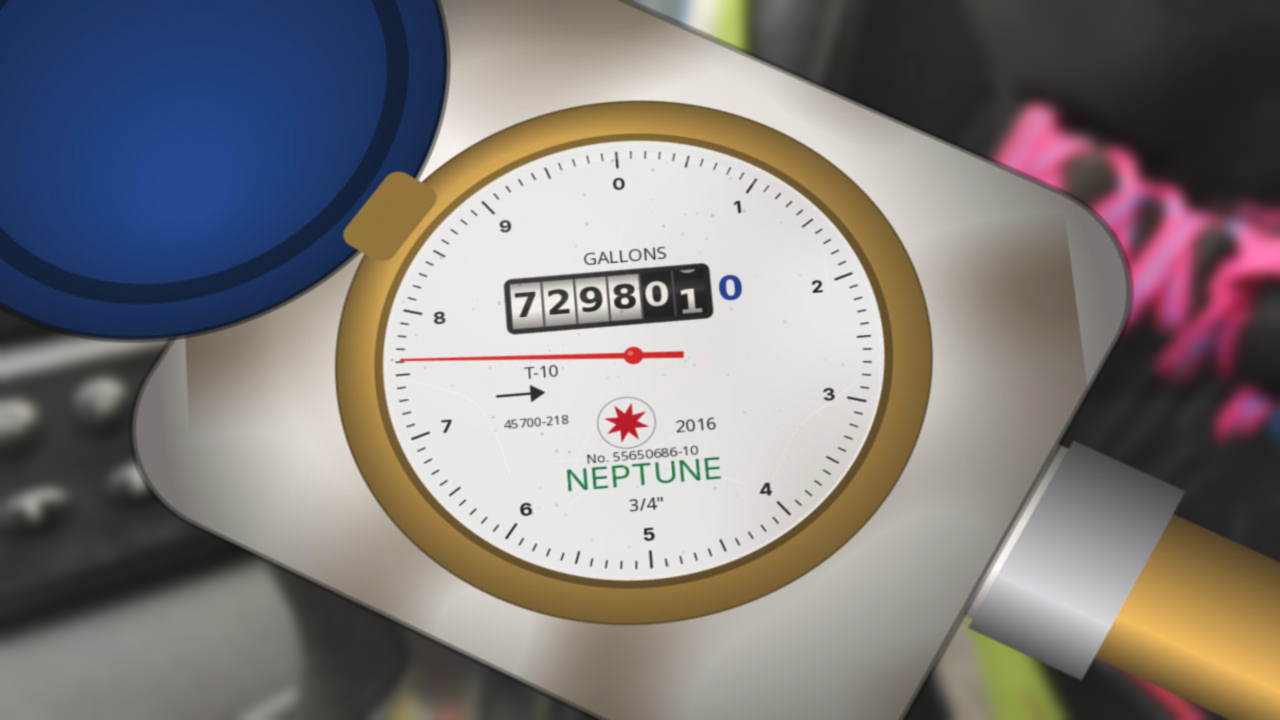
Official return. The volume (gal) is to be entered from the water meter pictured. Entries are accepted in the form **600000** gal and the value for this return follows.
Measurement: **7298007.6** gal
